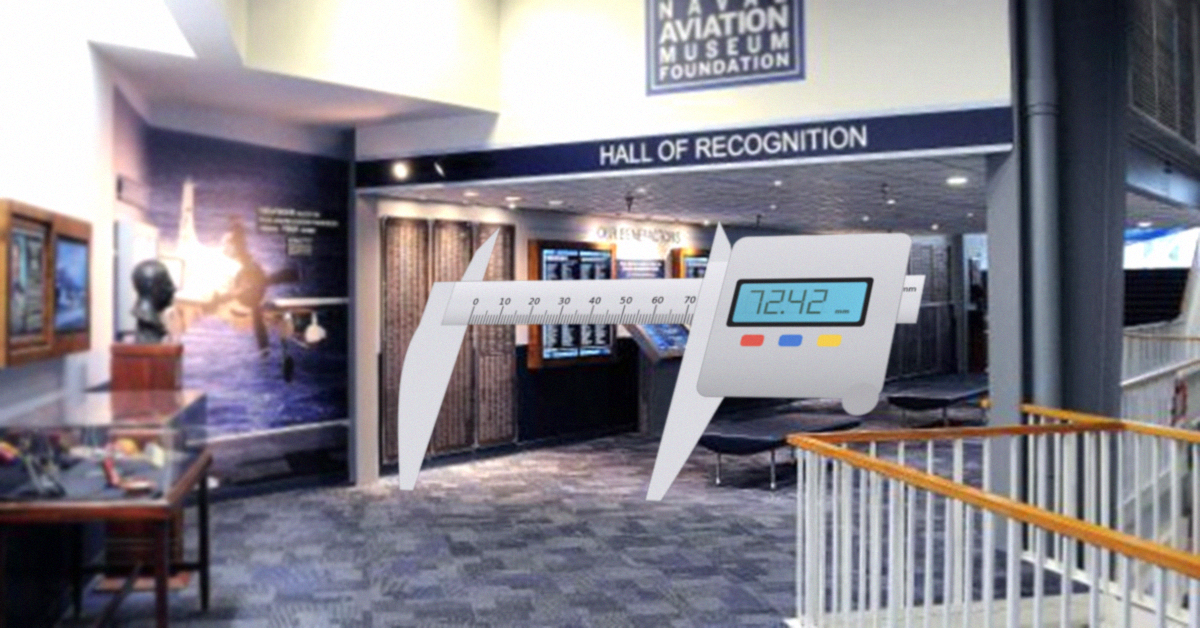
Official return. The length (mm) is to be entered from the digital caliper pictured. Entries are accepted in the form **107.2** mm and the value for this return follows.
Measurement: **72.42** mm
